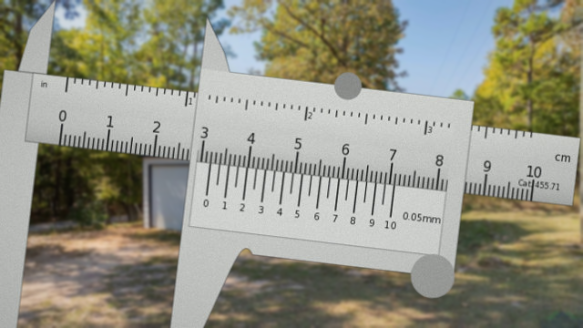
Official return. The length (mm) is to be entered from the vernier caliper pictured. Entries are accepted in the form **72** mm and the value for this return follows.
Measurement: **32.0** mm
